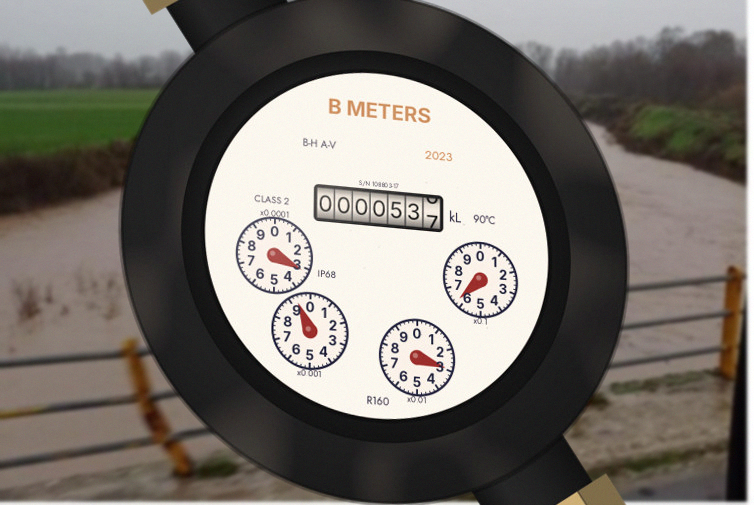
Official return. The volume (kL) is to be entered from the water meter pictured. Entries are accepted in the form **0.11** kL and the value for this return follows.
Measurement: **536.6293** kL
